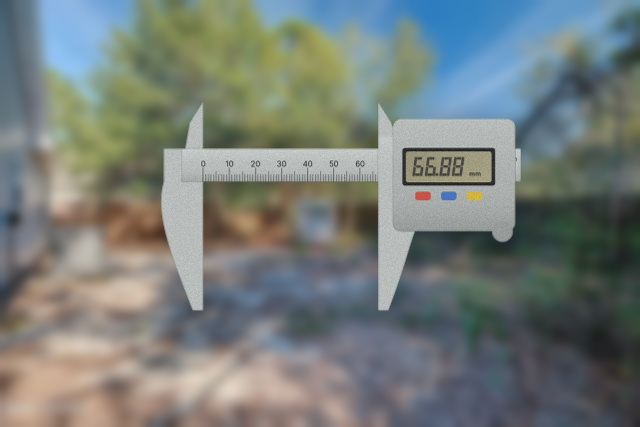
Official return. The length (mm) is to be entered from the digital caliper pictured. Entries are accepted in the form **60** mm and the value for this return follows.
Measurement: **66.88** mm
